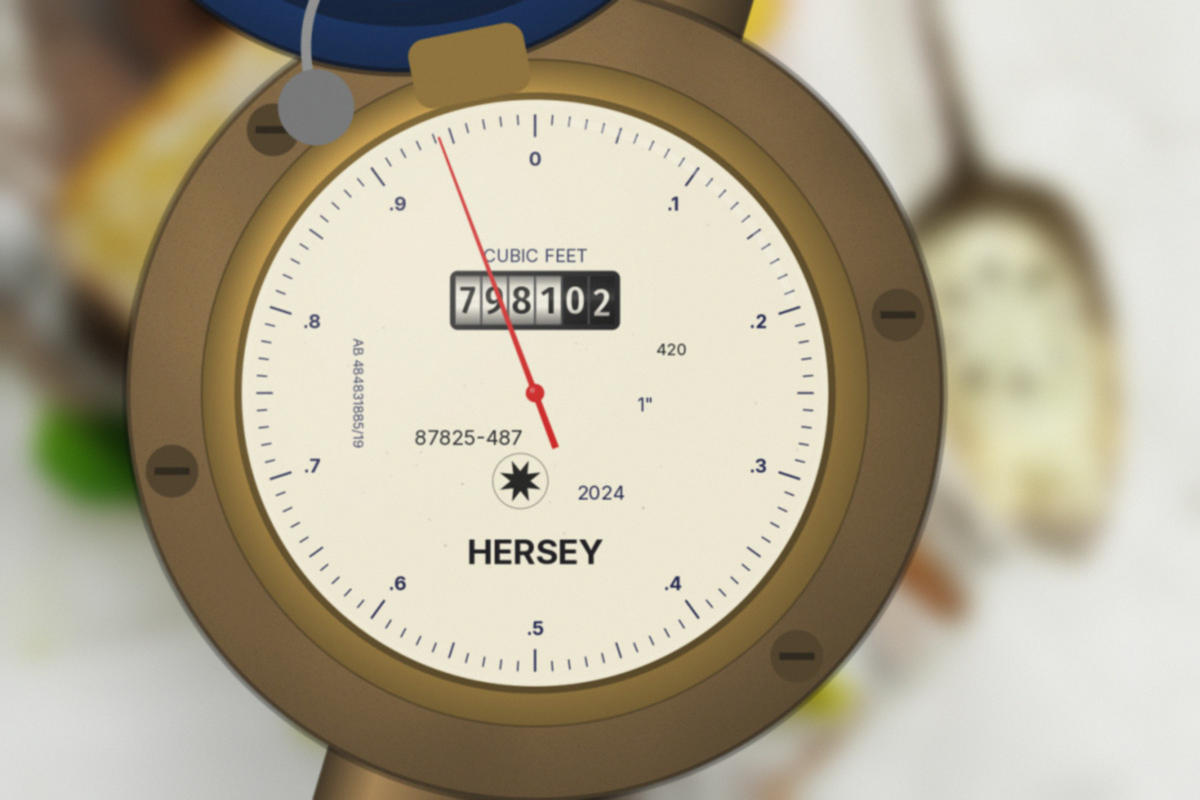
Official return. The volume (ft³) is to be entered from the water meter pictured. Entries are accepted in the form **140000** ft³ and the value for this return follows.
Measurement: **798101.94** ft³
